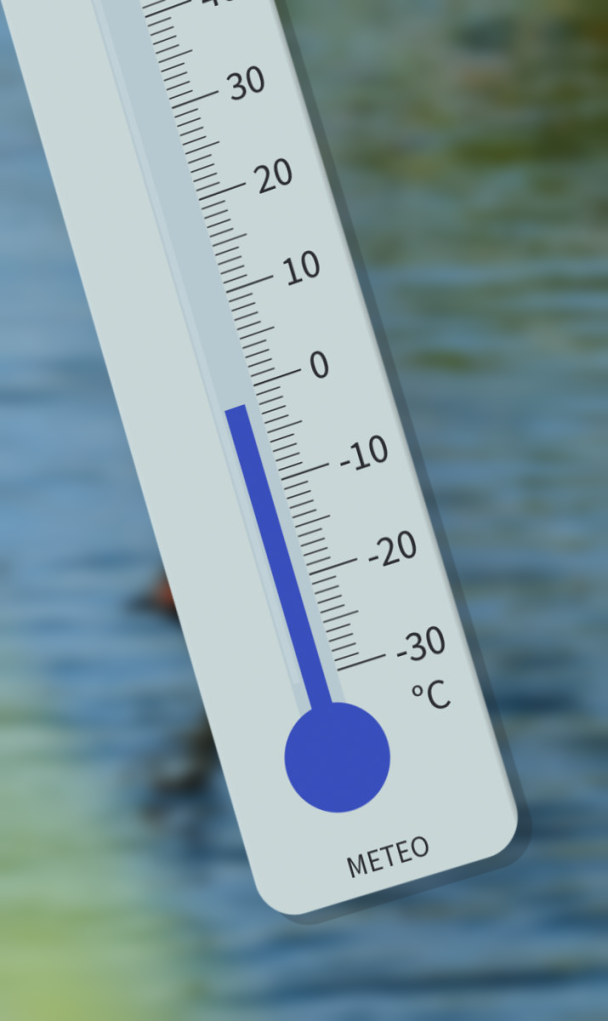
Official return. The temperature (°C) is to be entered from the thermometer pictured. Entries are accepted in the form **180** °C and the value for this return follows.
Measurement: **-1.5** °C
